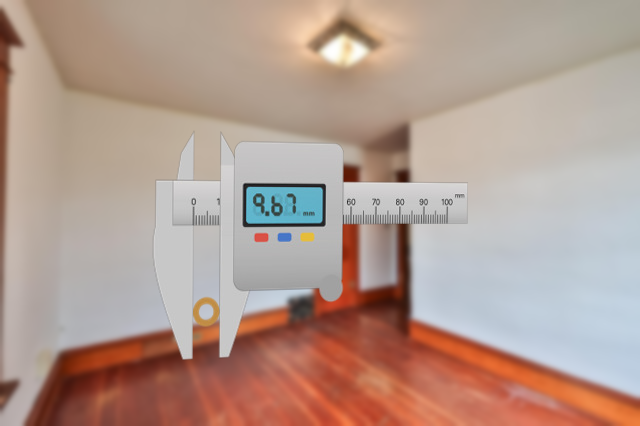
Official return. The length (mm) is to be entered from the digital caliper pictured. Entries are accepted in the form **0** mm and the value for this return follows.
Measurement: **9.67** mm
